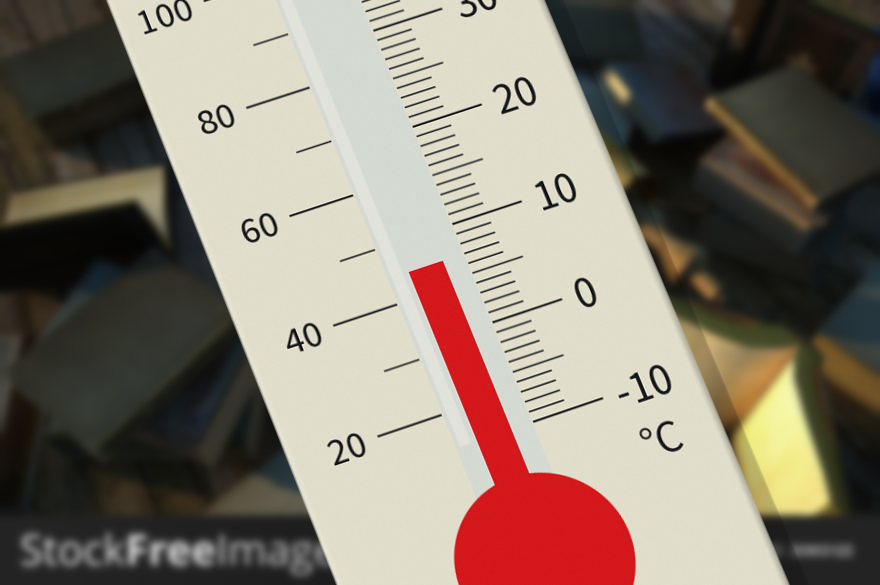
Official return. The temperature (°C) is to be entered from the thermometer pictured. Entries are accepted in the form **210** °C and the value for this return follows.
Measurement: **7** °C
